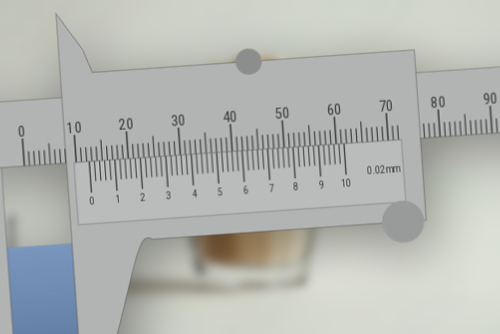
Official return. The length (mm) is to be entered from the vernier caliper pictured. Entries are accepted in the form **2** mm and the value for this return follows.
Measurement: **12.5** mm
